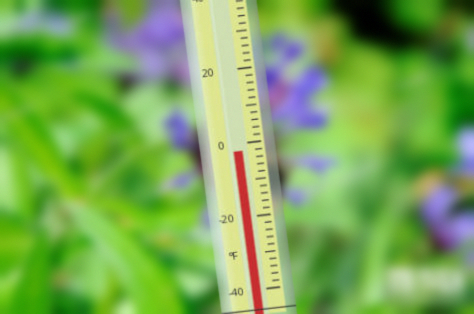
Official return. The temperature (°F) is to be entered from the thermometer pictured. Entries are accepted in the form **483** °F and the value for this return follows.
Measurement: **-2** °F
